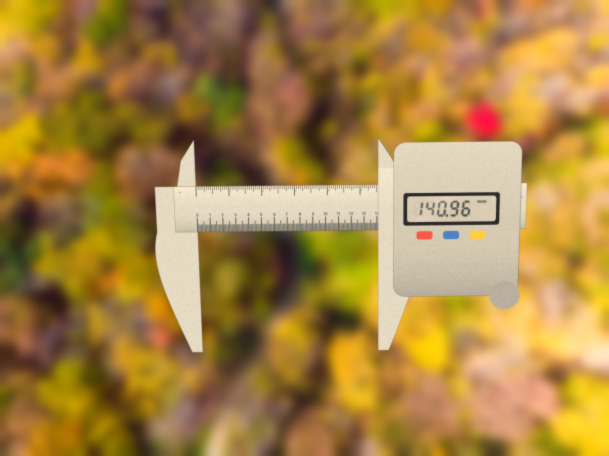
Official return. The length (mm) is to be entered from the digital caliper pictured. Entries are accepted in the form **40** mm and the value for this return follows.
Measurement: **140.96** mm
